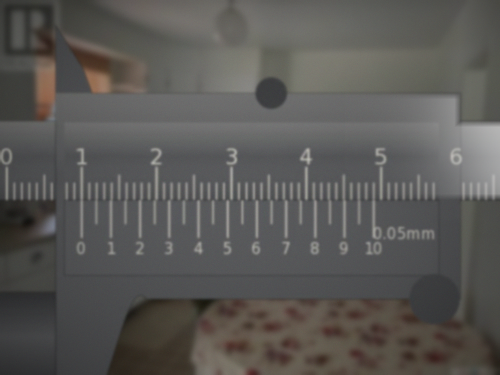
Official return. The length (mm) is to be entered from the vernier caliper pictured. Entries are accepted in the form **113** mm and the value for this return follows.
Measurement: **10.0** mm
